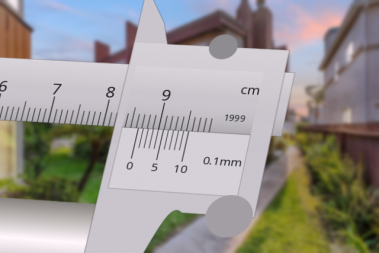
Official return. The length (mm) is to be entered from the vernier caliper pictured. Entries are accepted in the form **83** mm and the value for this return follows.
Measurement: **86.4** mm
